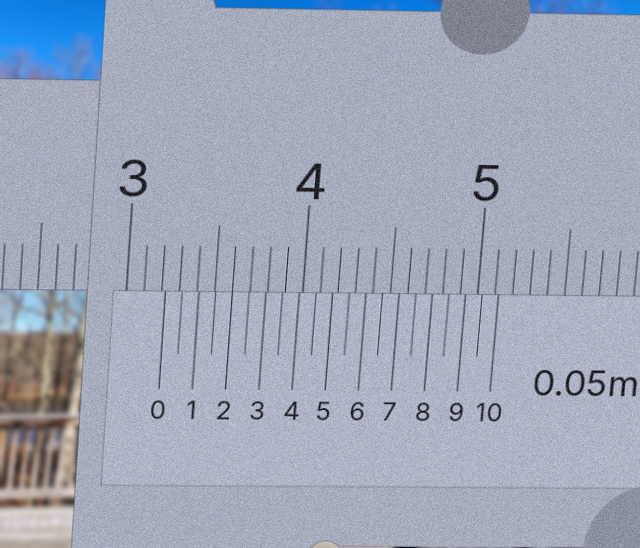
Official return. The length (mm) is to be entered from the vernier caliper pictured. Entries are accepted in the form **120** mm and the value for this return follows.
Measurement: **32.2** mm
